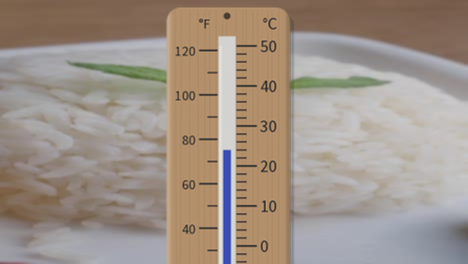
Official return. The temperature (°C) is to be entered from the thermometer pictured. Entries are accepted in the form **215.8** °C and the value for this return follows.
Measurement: **24** °C
